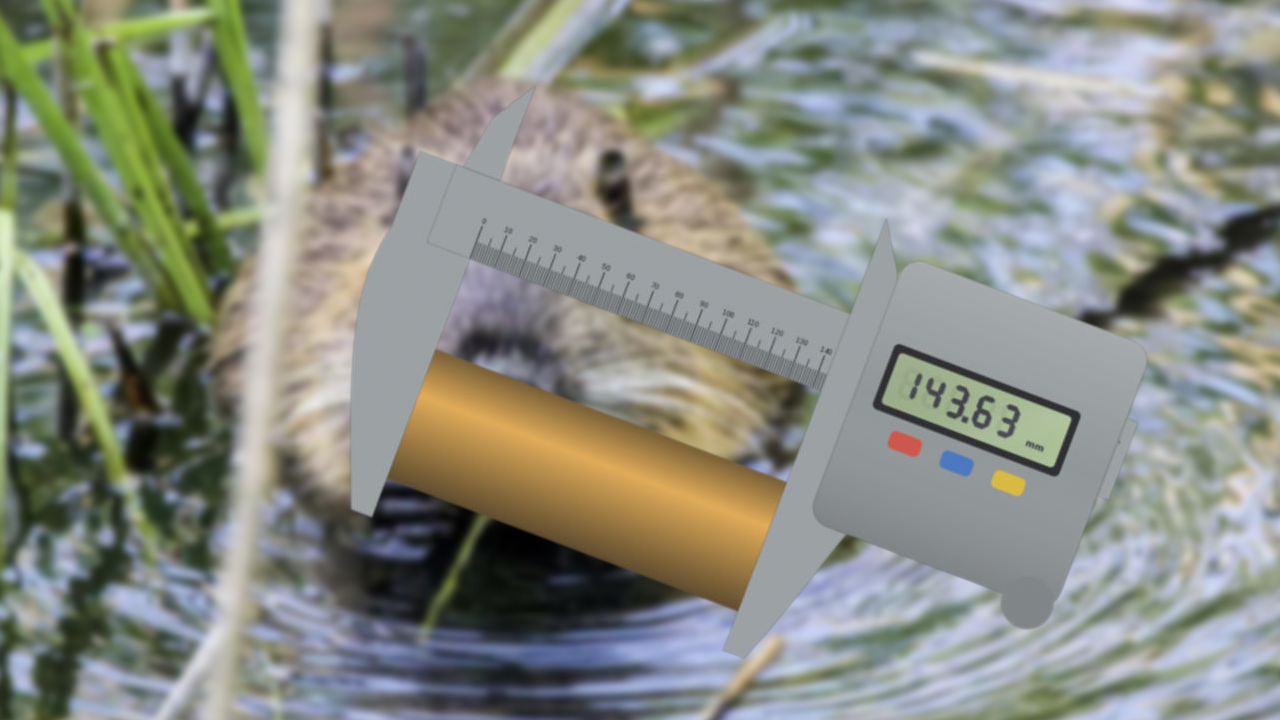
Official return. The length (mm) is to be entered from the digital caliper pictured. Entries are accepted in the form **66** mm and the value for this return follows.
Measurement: **143.63** mm
